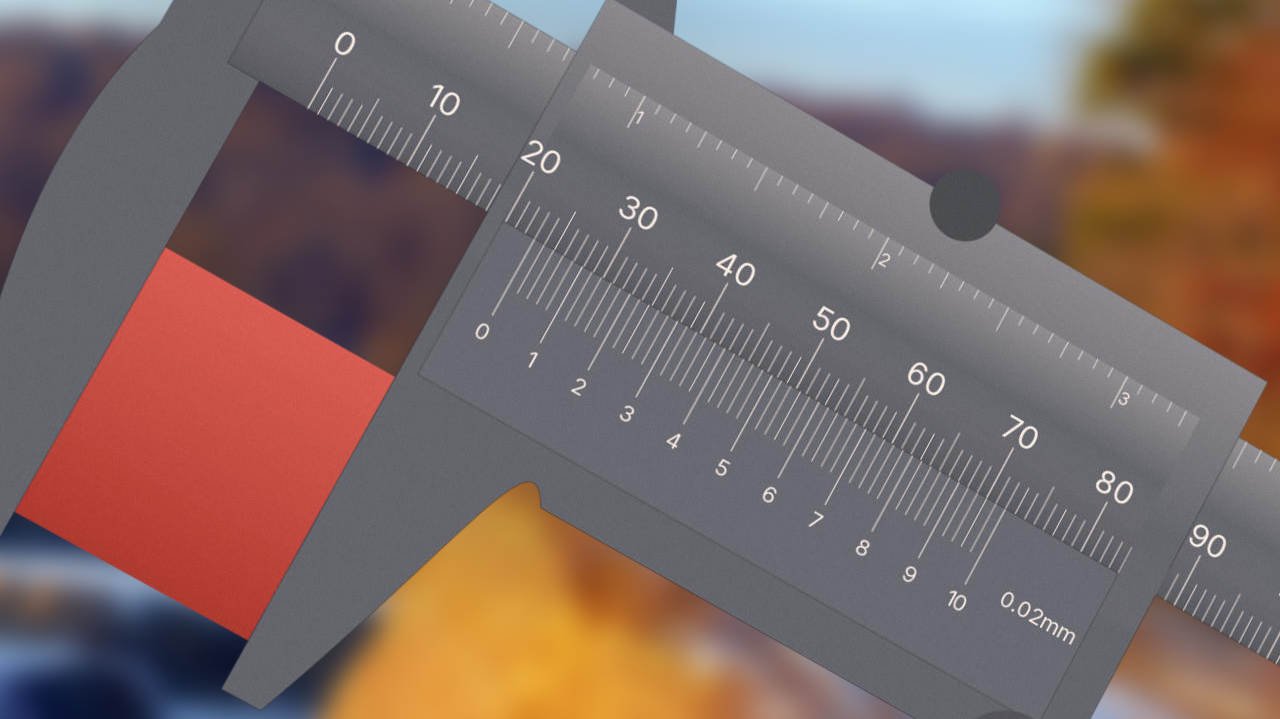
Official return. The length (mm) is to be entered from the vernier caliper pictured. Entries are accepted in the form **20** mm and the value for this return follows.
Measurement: **23.0** mm
